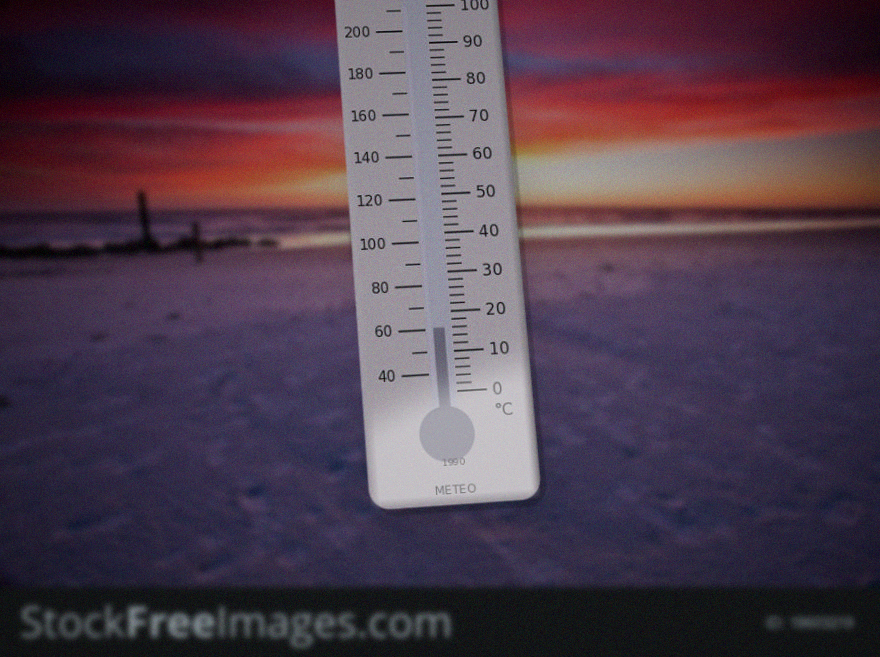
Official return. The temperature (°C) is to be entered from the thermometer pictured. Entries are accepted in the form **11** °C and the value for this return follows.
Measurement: **16** °C
